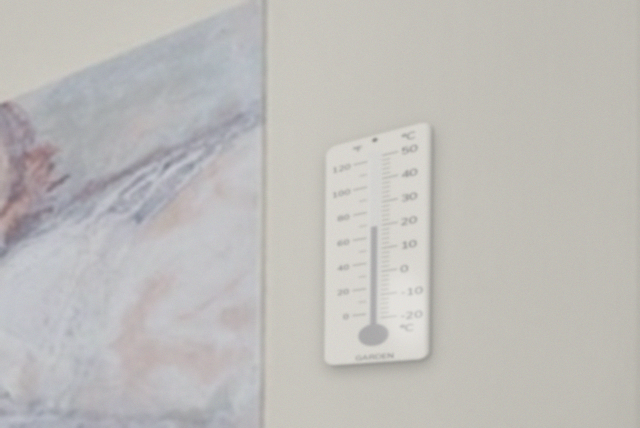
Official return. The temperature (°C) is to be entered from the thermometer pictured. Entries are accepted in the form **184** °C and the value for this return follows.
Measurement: **20** °C
